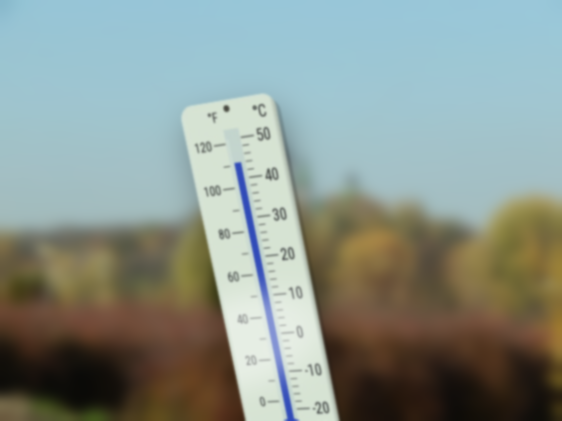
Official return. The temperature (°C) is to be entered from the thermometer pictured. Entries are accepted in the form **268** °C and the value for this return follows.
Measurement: **44** °C
